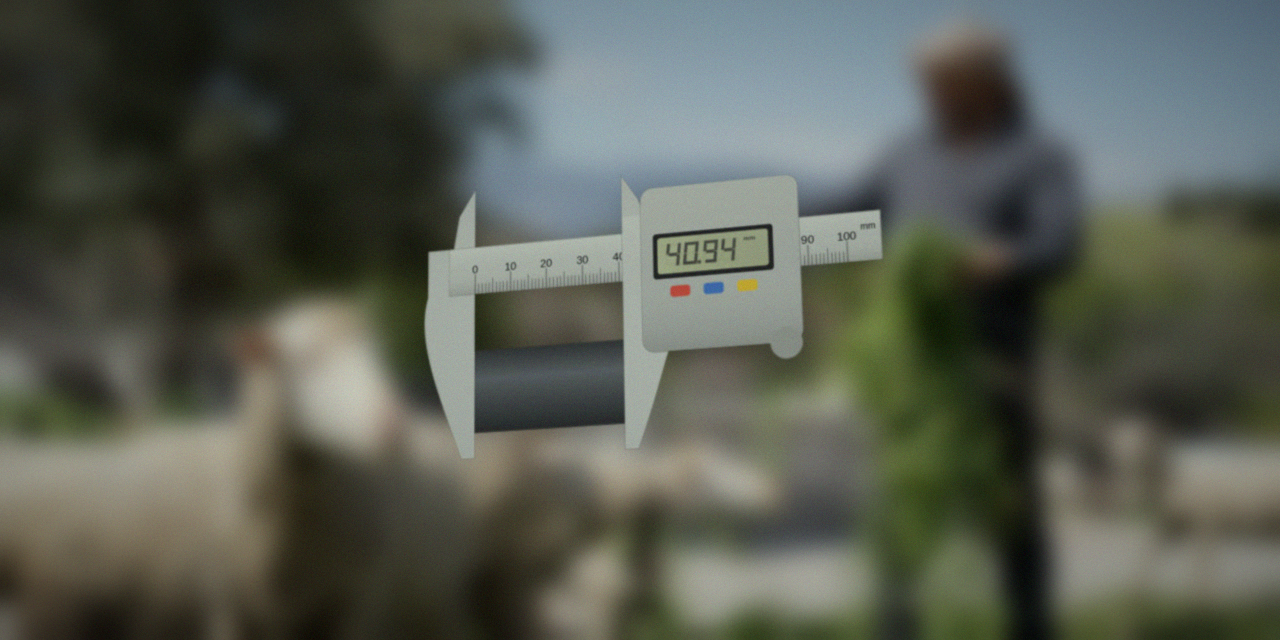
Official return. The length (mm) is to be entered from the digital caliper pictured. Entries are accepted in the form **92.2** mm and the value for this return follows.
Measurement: **40.94** mm
